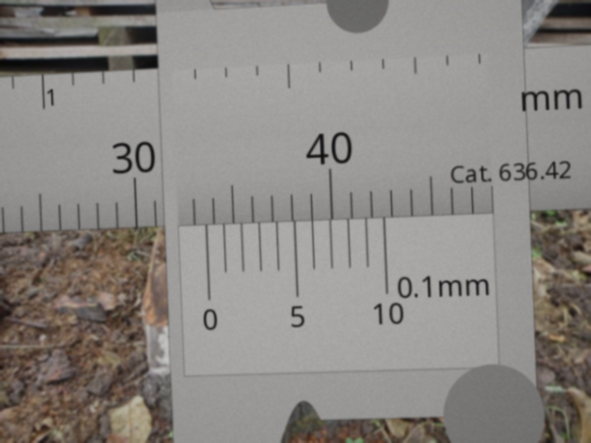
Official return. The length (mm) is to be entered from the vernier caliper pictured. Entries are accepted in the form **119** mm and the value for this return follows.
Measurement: **33.6** mm
